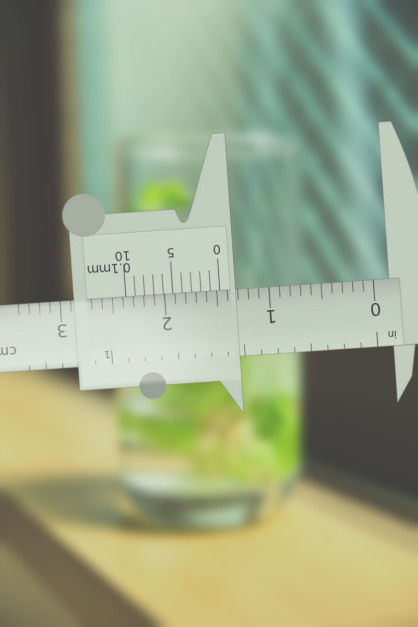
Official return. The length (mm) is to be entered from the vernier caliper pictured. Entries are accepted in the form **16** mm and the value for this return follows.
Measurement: **14.7** mm
